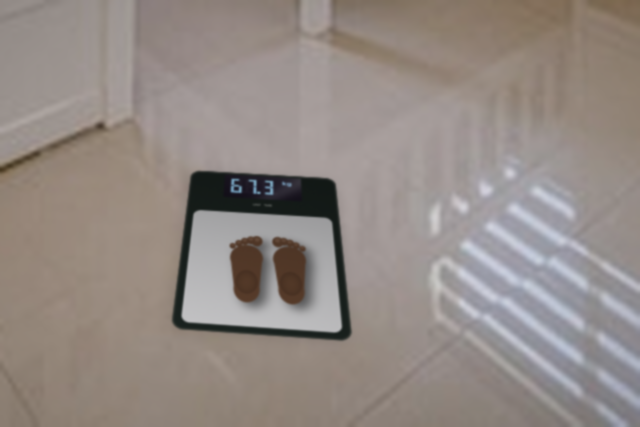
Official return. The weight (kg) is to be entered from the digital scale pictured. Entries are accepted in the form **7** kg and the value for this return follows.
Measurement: **67.3** kg
